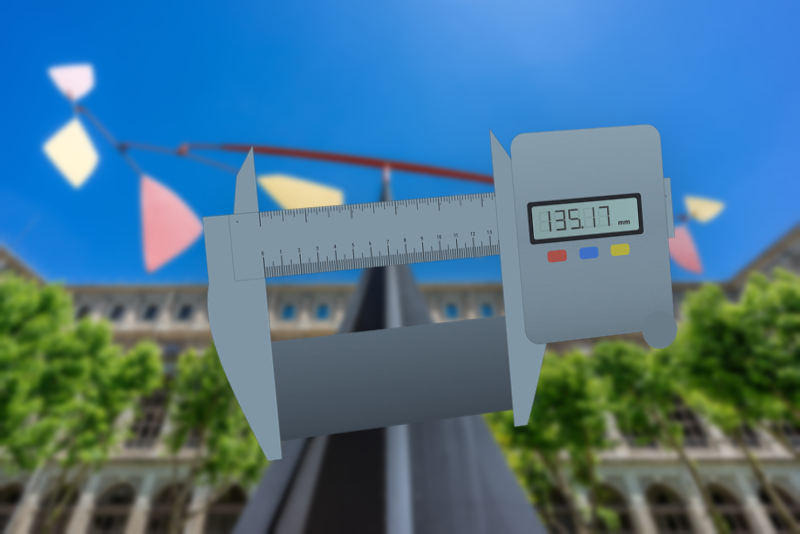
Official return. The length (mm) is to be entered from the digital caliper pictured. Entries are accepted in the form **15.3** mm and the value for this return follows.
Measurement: **135.17** mm
